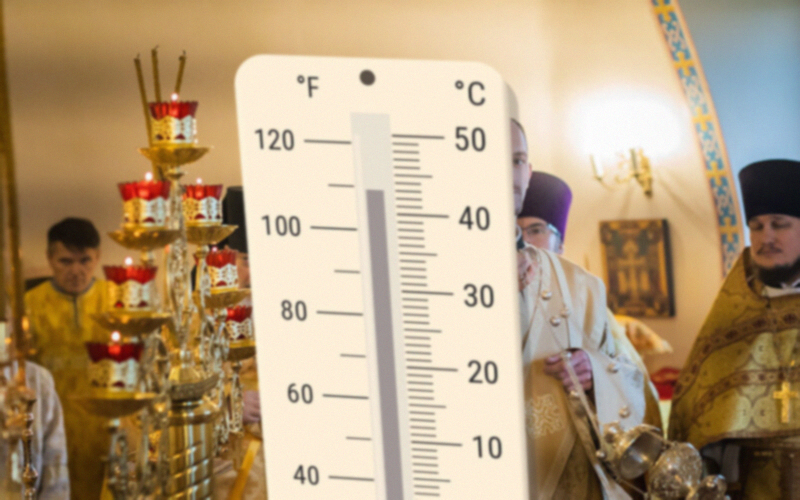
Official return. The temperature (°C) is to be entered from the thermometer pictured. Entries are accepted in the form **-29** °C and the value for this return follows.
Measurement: **43** °C
